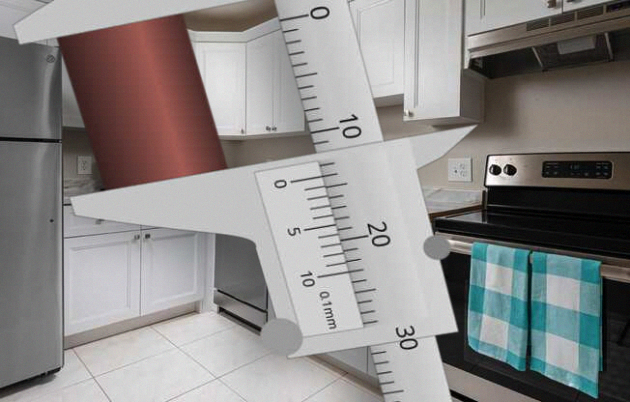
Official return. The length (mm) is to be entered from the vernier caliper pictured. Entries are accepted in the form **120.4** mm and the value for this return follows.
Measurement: **14.0** mm
